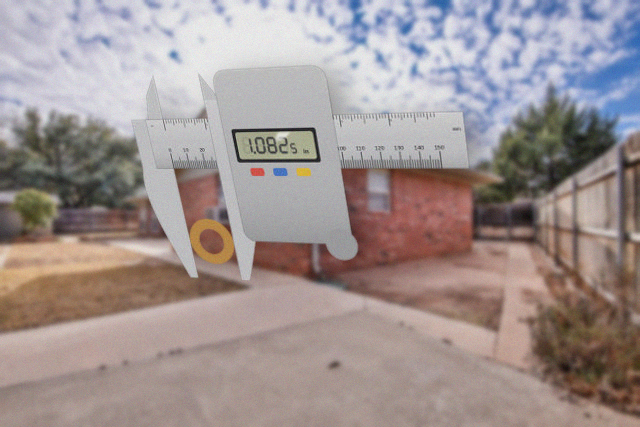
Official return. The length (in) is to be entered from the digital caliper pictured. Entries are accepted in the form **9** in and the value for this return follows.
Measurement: **1.0825** in
